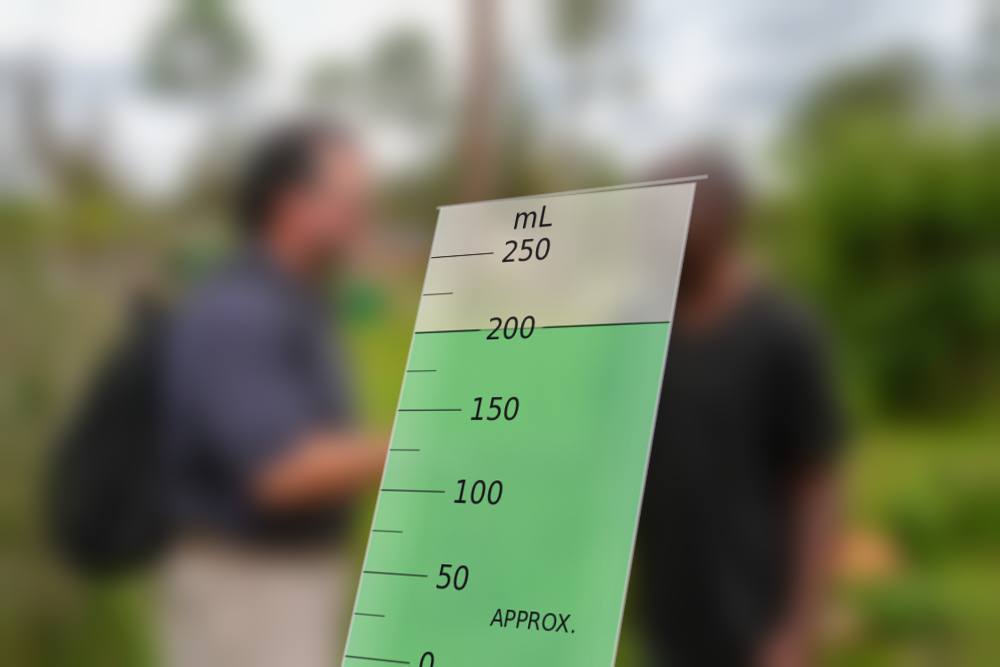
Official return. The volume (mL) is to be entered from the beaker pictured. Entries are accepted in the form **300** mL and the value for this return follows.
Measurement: **200** mL
